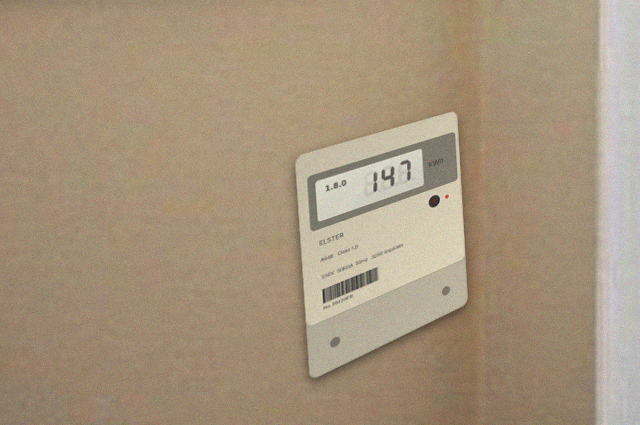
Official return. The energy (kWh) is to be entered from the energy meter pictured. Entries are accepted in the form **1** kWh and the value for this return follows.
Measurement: **147** kWh
